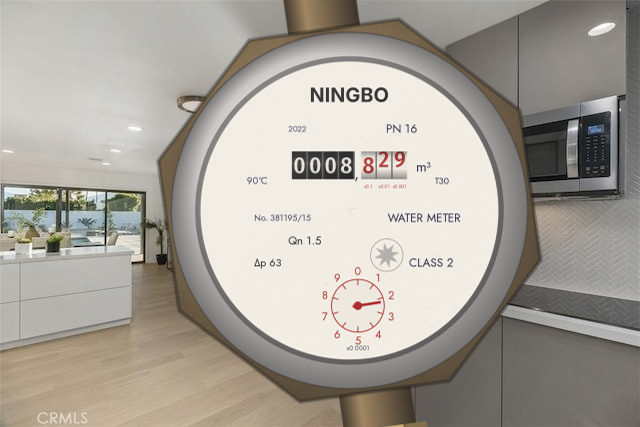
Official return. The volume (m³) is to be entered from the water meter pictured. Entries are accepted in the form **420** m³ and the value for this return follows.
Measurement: **8.8292** m³
